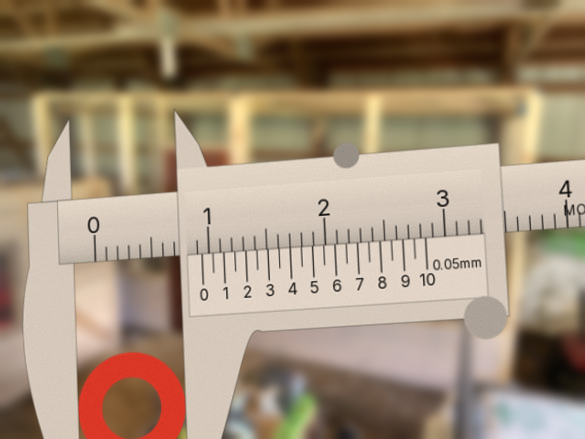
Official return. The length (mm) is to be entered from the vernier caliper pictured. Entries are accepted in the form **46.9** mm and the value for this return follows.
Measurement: **9.4** mm
